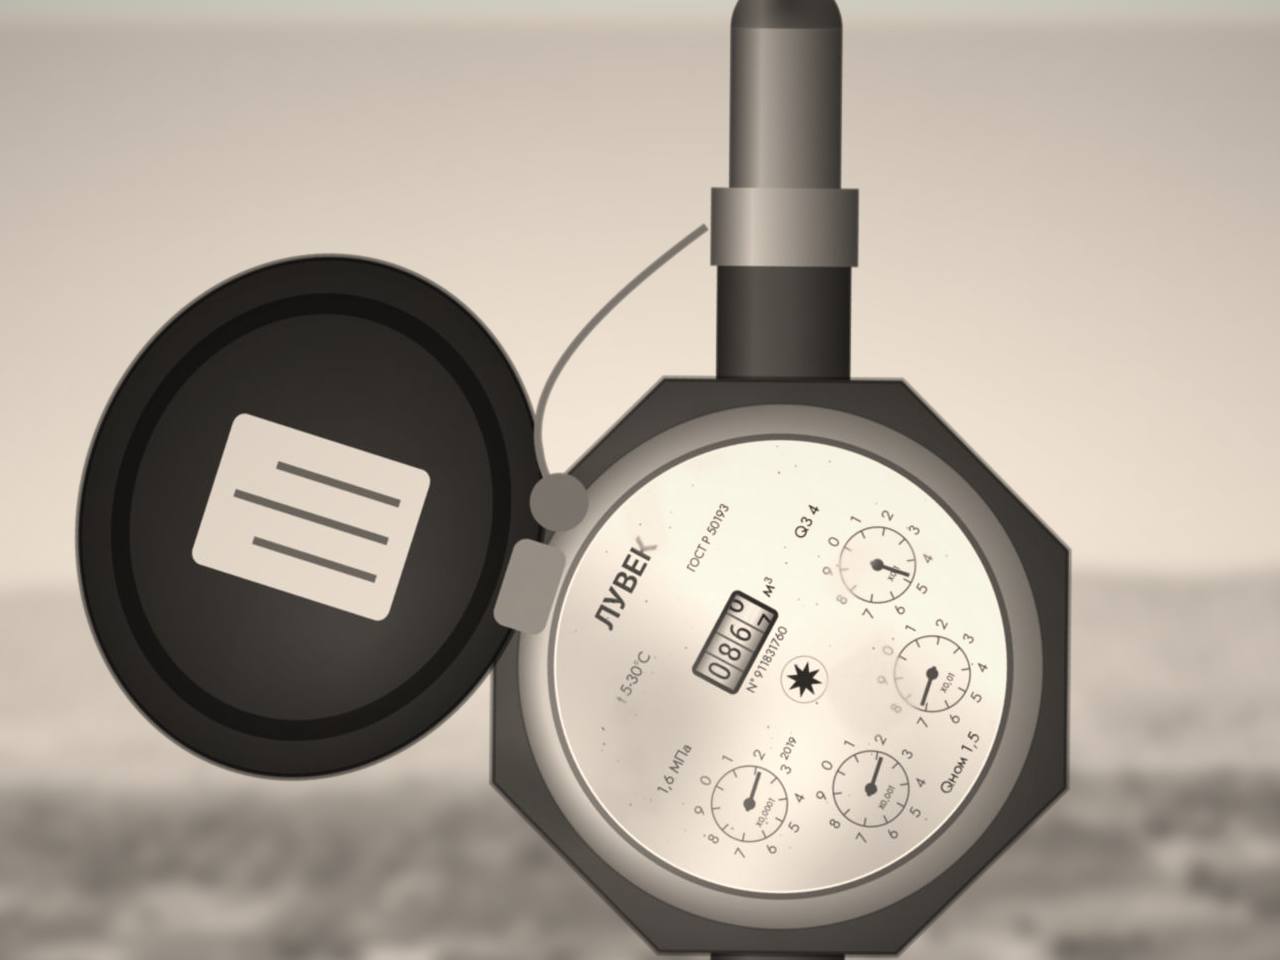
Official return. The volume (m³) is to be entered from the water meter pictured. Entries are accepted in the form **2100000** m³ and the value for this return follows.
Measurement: **866.4722** m³
